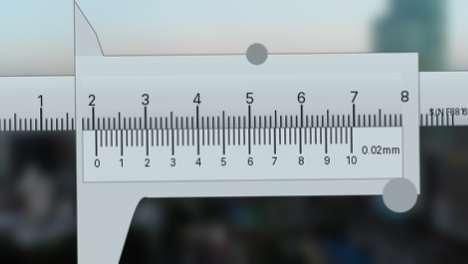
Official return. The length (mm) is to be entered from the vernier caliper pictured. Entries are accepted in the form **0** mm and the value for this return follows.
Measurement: **20.5** mm
